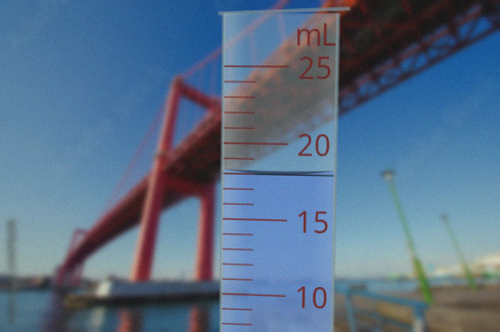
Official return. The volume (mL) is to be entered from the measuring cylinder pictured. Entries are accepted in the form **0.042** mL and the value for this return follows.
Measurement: **18** mL
